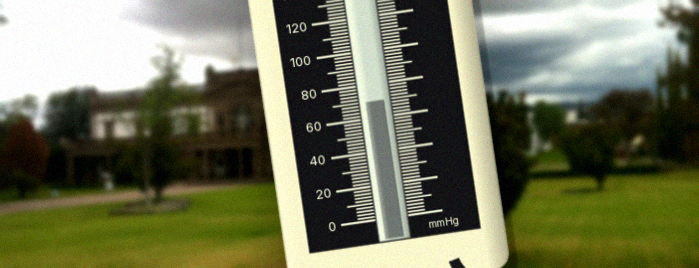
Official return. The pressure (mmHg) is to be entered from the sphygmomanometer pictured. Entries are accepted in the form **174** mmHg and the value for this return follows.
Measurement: **70** mmHg
